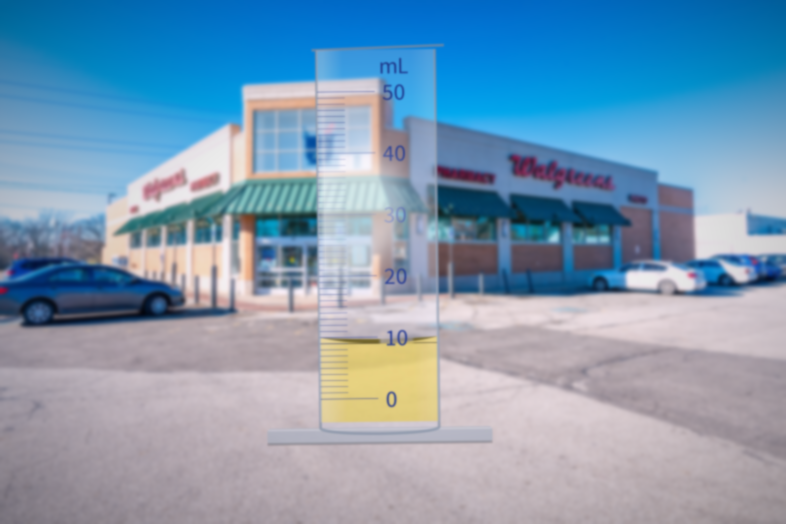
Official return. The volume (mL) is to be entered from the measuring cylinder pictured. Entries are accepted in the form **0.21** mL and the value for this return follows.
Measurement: **9** mL
